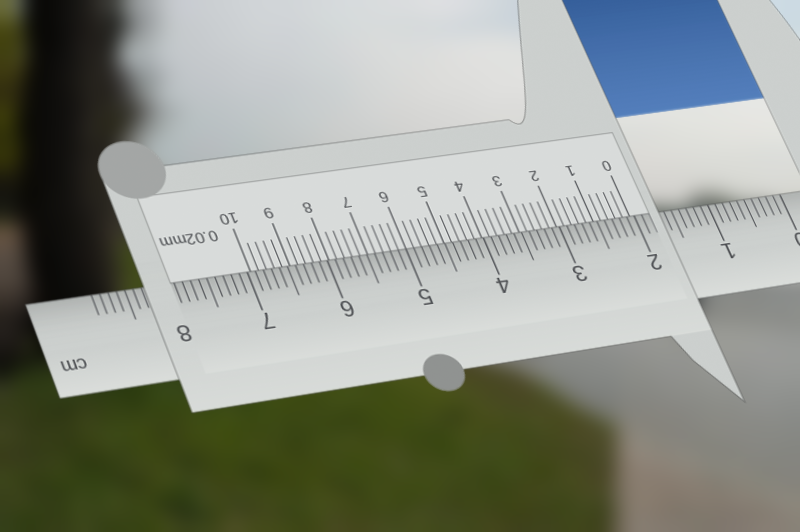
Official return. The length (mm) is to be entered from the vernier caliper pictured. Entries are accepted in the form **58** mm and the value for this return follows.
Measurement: **20.6** mm
